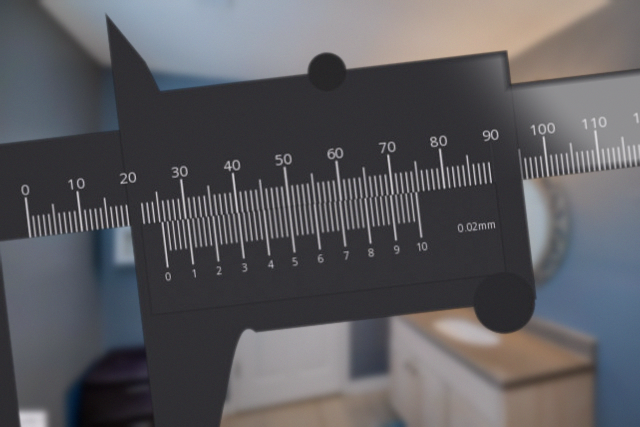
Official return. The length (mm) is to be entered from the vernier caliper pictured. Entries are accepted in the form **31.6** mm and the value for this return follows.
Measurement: **25.5** mm
